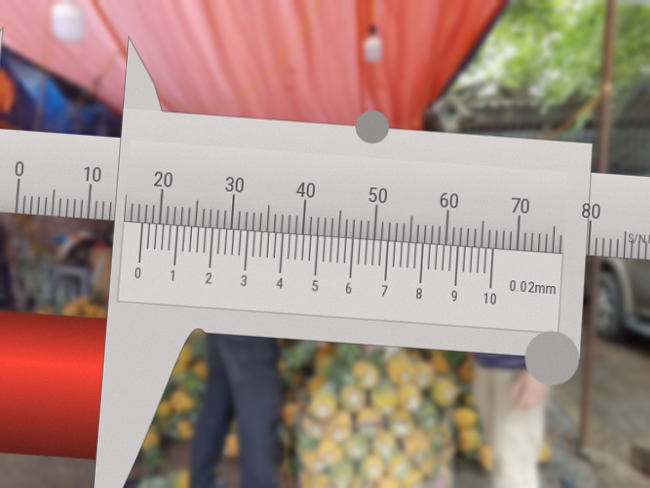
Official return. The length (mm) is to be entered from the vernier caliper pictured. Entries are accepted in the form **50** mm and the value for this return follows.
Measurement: **17.6** mm
